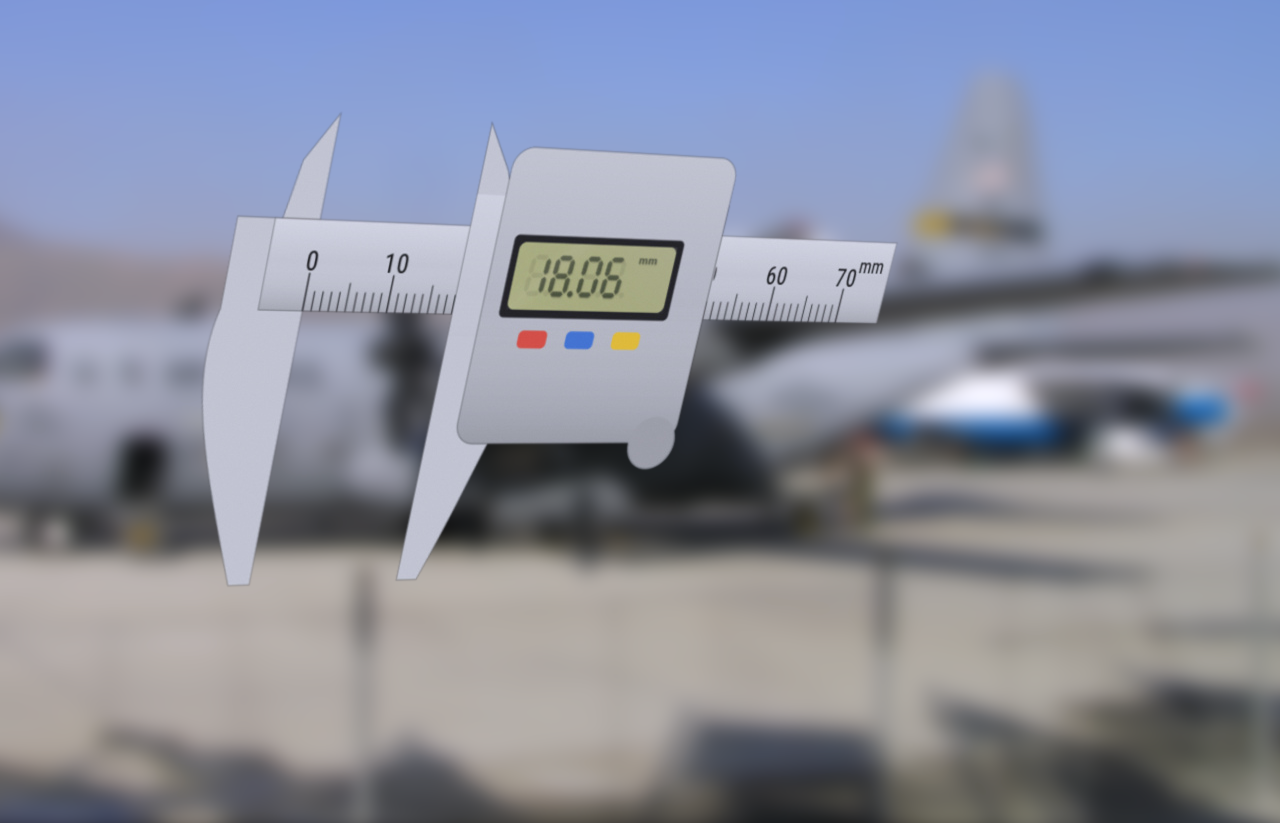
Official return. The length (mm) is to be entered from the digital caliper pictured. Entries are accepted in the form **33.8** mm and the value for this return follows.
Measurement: **18.06** mm
